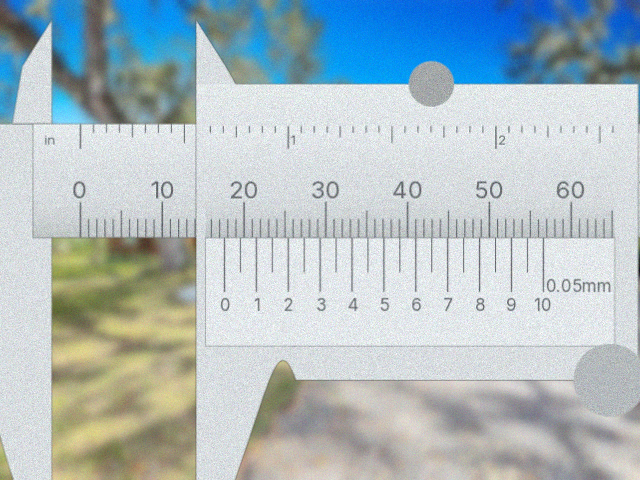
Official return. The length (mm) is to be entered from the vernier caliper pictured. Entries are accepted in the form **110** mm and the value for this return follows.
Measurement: **17.6** mm
